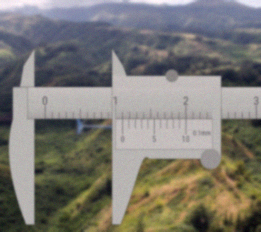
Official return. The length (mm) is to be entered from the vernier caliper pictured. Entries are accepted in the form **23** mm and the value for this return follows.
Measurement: **11.0** mm
